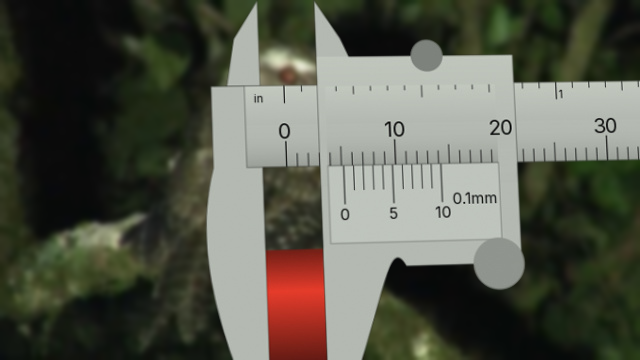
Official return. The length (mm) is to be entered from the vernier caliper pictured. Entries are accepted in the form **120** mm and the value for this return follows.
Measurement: **5.2** mm
